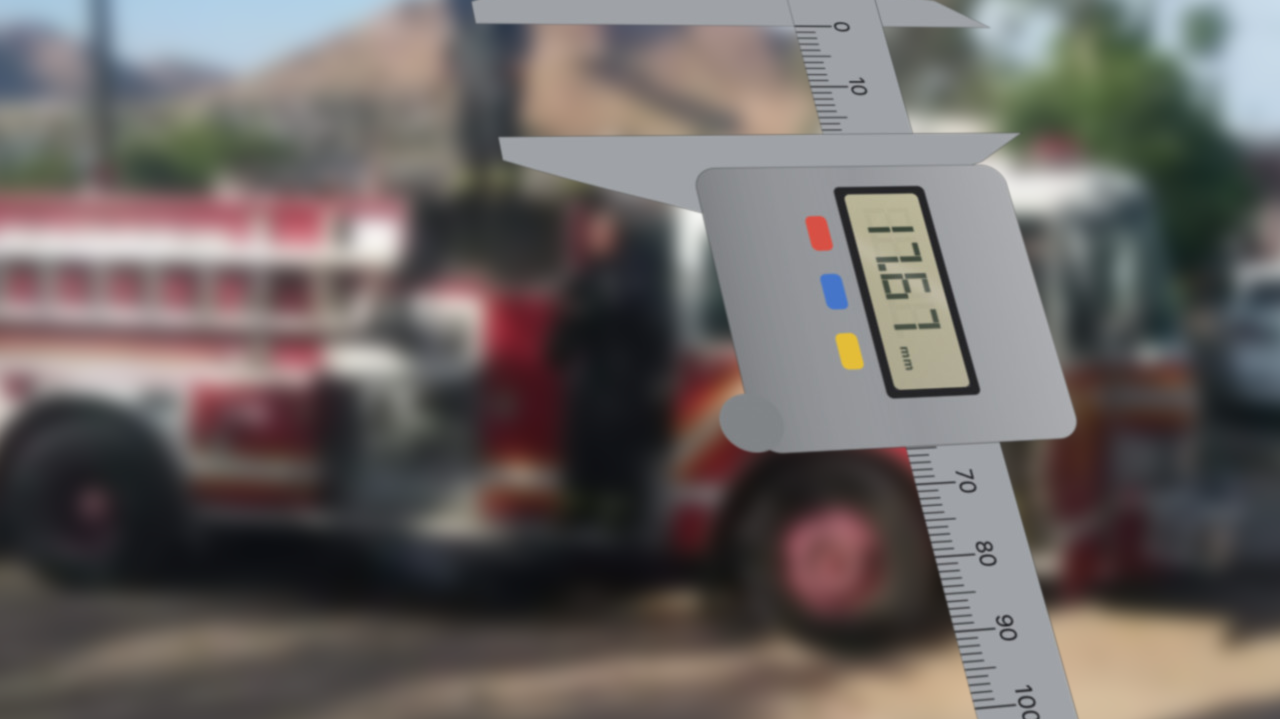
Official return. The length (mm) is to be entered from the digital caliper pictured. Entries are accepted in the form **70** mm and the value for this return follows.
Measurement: **17.67** mm
